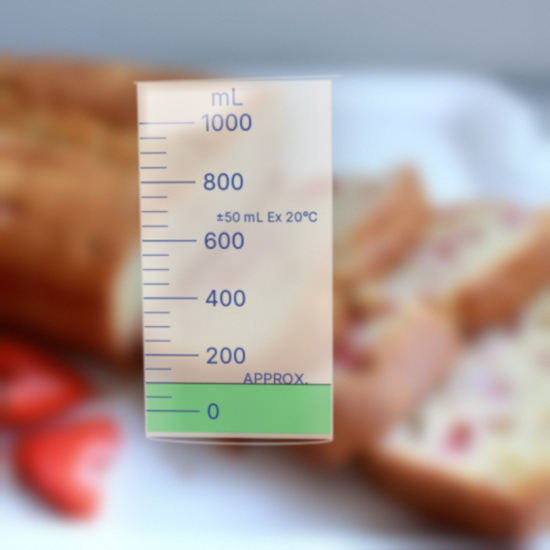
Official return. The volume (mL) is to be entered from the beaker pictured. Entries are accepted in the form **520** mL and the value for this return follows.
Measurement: **100** mL
